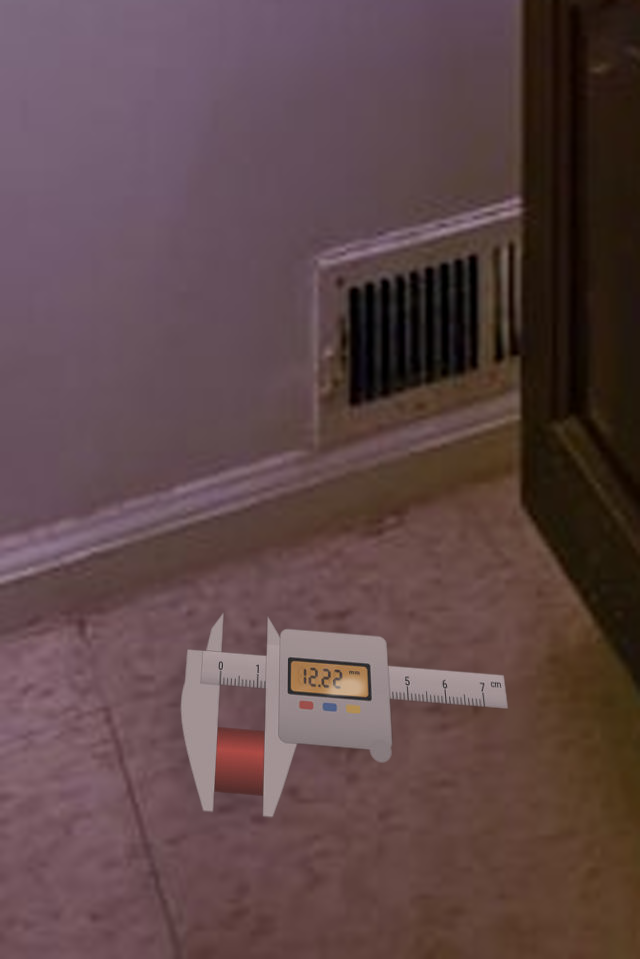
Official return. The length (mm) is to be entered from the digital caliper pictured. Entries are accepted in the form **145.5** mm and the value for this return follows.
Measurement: **12.22** mm
